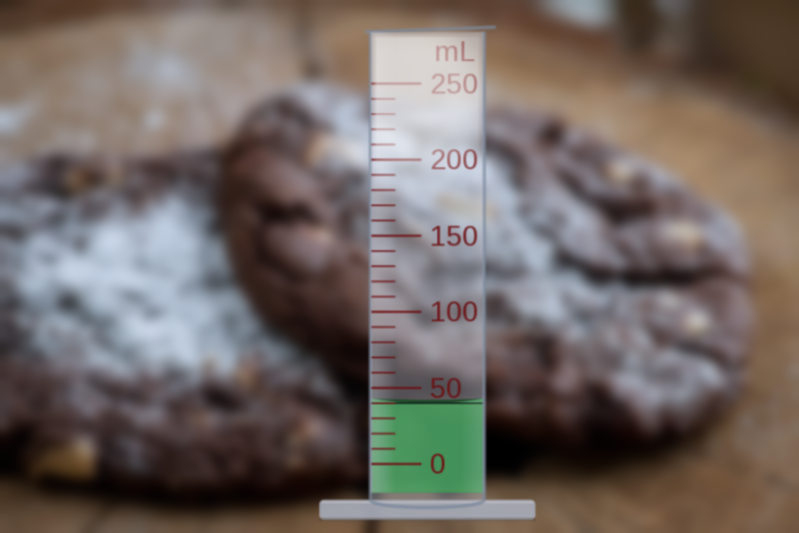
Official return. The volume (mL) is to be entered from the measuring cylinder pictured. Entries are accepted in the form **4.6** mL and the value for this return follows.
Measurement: **40** mL
